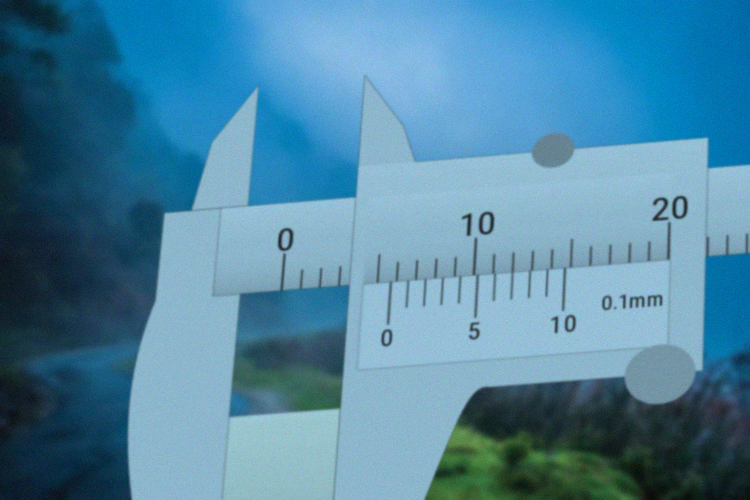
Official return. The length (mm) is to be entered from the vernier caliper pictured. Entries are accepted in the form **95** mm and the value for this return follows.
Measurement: **5.7** mm
